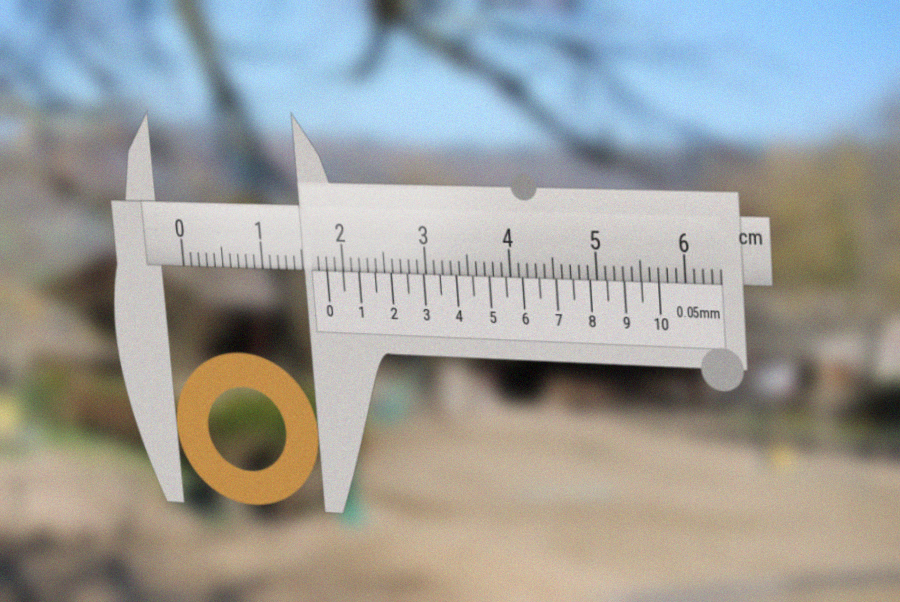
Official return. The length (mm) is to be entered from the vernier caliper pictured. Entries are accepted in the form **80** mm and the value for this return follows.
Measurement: **18.0** mm
